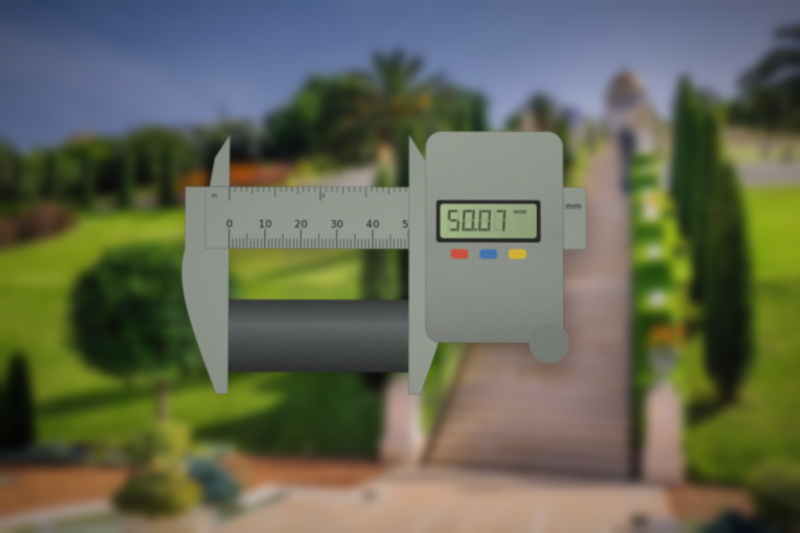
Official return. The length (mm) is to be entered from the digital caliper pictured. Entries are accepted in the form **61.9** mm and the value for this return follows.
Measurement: **50.07** mm
